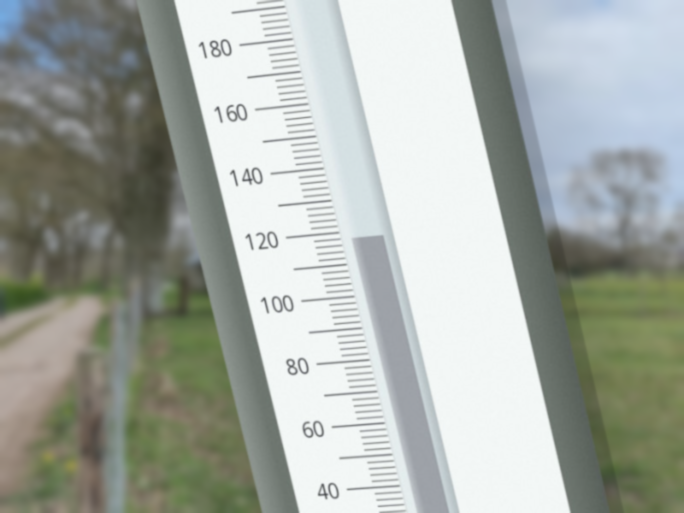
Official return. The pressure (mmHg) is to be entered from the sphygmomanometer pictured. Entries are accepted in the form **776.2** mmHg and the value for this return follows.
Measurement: **118** mmHg
